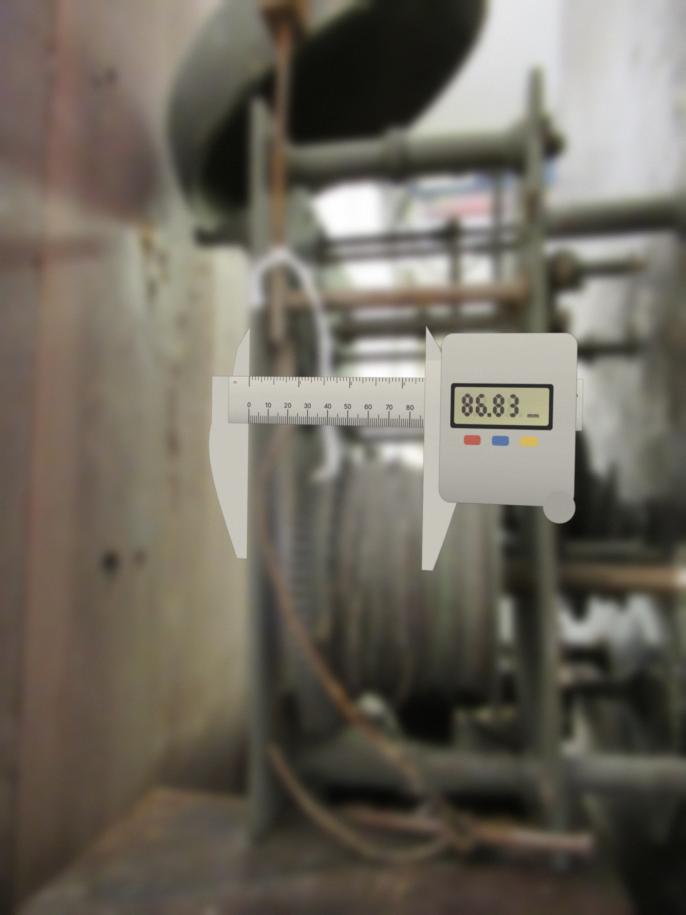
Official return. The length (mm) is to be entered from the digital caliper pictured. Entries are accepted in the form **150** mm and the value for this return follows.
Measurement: **86.83** mm
